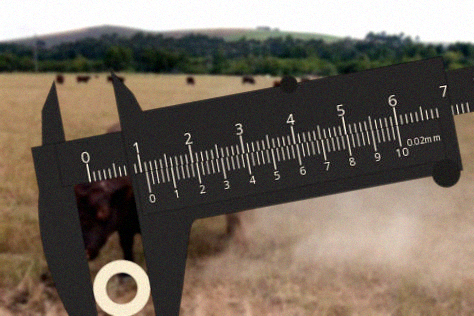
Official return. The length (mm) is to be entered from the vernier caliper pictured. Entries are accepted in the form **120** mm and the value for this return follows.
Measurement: **11.0** mm
